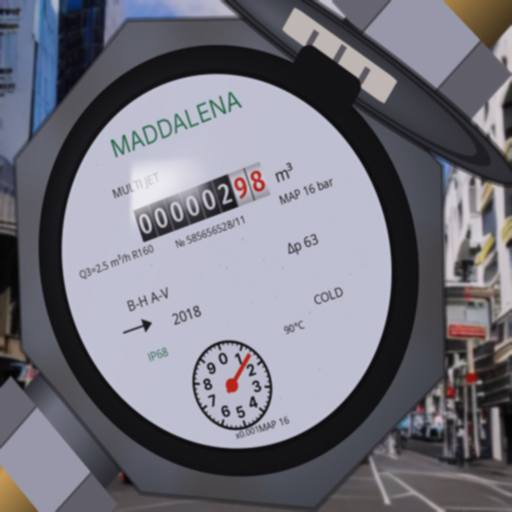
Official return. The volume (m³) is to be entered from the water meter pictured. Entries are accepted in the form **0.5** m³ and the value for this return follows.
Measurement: **2.981** m³
